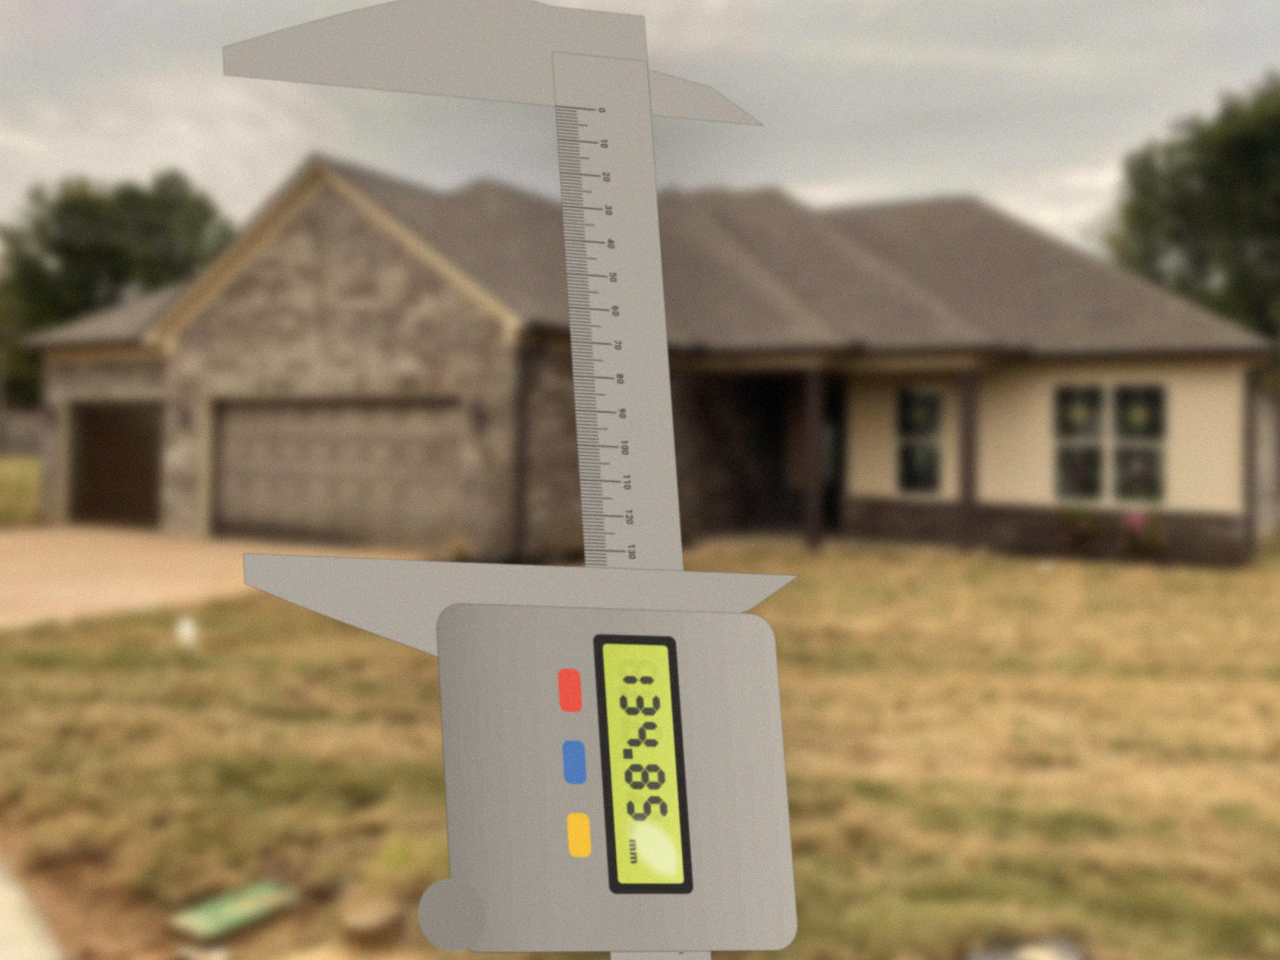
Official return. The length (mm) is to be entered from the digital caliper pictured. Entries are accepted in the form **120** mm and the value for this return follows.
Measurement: **134.85** mm
